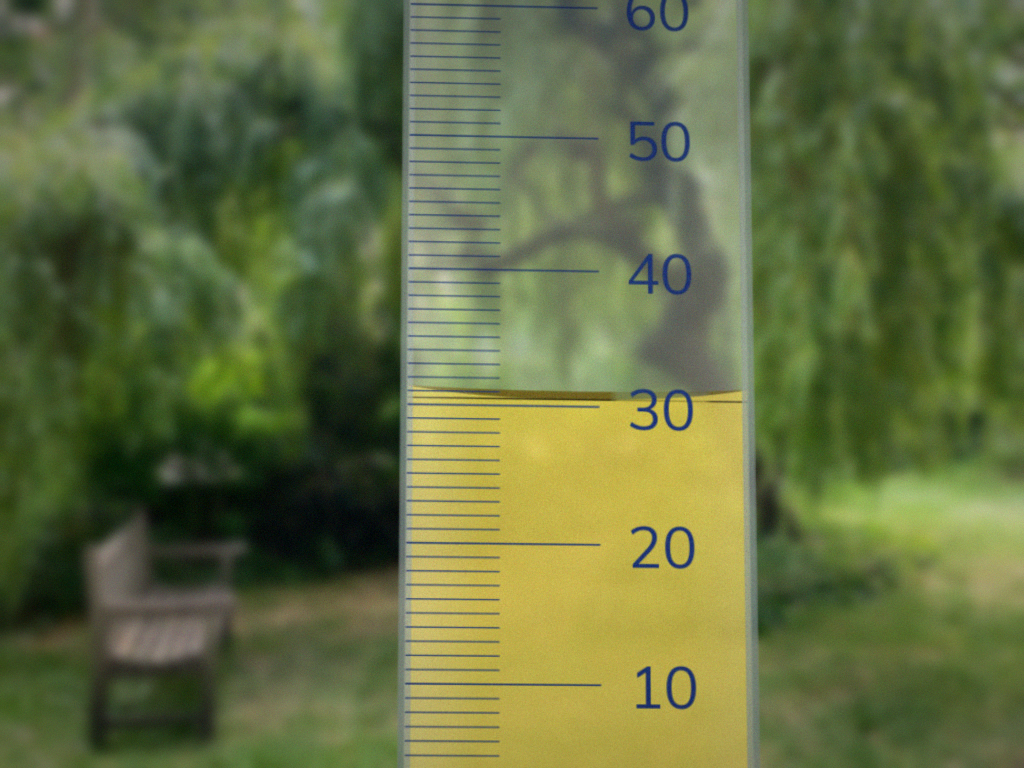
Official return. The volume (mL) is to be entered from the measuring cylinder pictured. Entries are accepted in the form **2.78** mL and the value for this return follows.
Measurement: **30.5** mL
